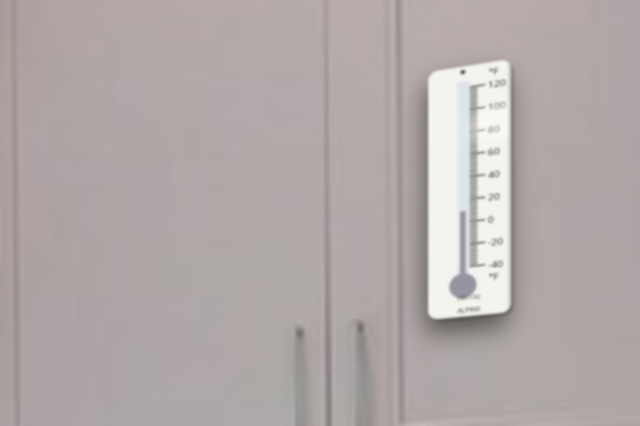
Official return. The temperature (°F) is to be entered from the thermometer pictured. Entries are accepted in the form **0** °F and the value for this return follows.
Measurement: **10** °F
